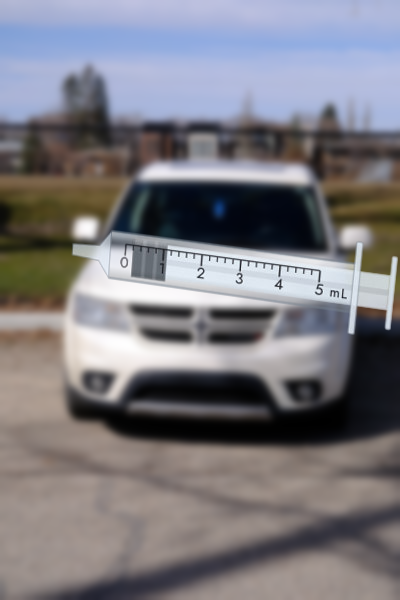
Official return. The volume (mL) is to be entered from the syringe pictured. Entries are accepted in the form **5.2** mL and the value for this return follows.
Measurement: **0.2** mL
